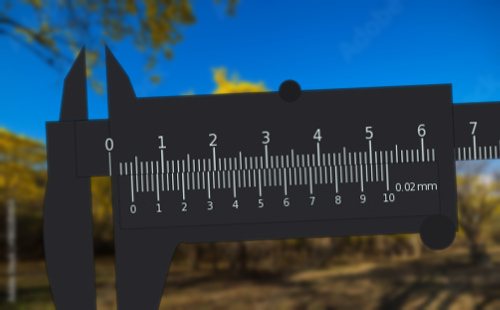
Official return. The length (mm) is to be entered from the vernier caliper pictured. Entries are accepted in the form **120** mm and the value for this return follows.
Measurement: **4.0** mm
